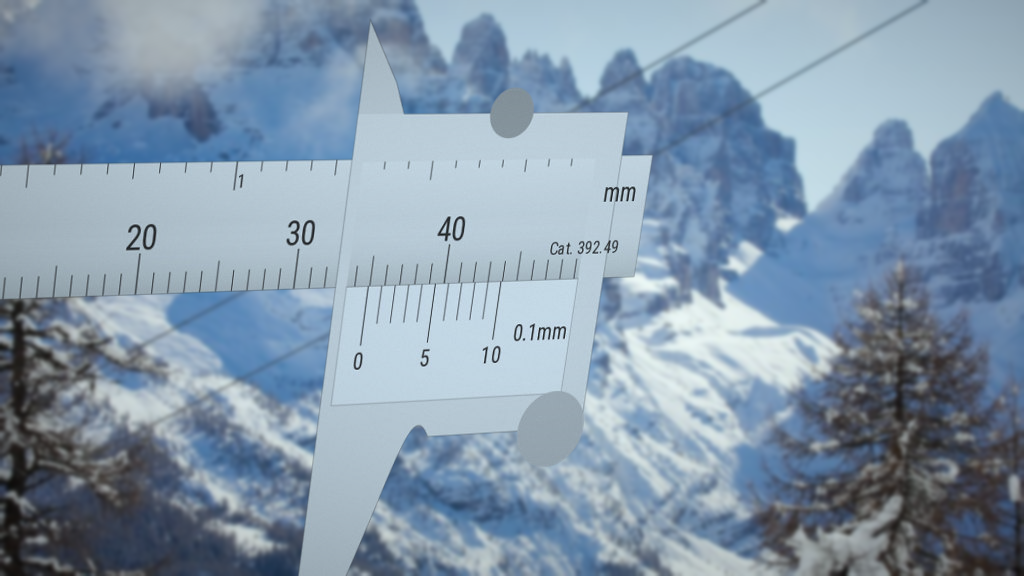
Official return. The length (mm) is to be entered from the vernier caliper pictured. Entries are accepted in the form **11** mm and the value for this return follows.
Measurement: **34.9** mm
